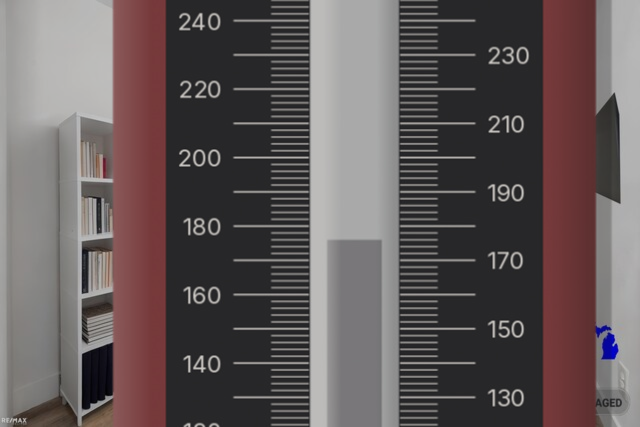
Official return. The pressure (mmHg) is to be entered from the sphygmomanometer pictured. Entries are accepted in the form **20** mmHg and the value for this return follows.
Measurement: **176** mmHg
